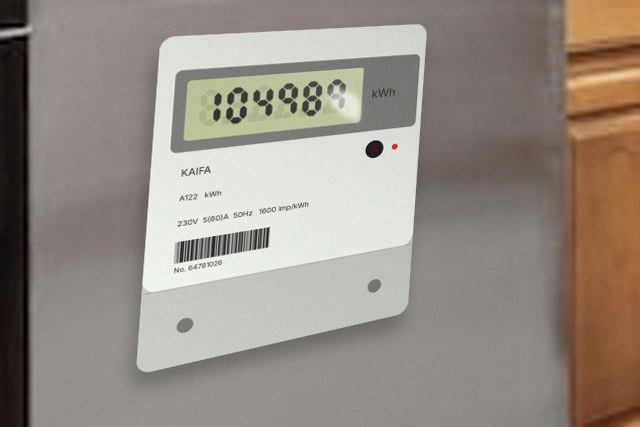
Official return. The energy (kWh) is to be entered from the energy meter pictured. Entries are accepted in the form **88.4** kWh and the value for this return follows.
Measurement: **104989** kWh
